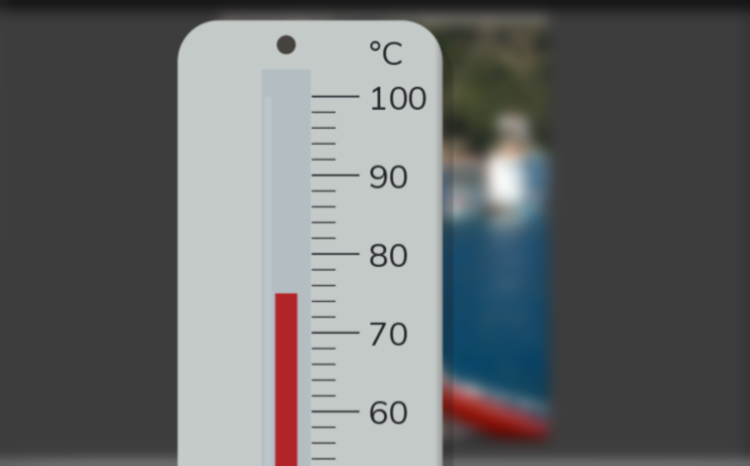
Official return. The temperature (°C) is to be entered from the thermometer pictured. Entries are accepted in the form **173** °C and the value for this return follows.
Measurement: **75** °C
